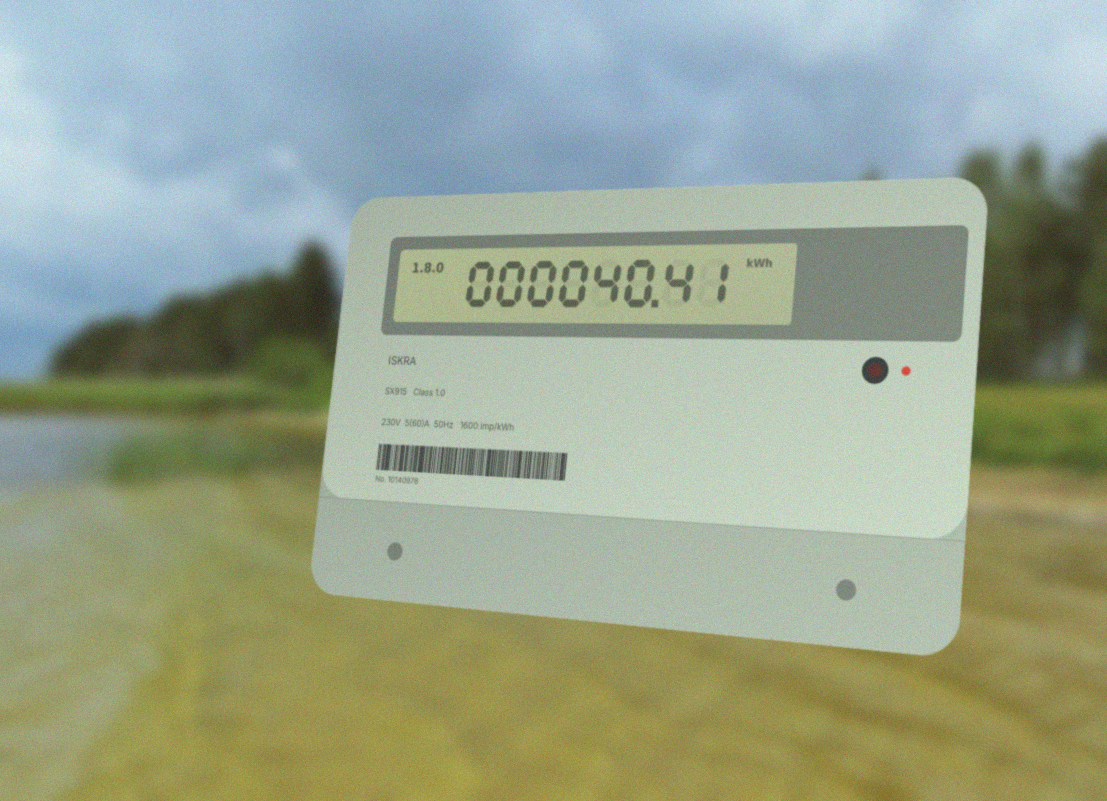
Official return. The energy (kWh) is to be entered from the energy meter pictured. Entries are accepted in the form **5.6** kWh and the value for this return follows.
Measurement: **40.41** kWh
